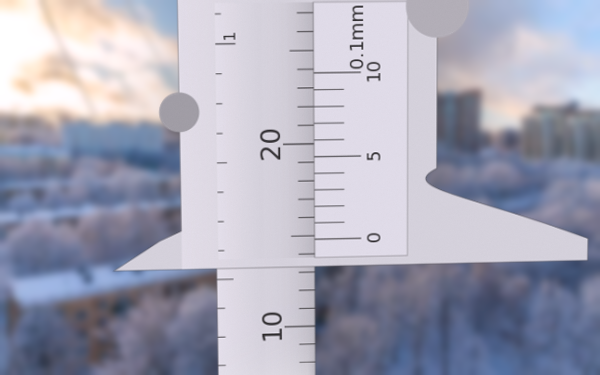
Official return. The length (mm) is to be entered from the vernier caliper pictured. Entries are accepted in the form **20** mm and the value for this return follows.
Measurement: **14.8** mm
